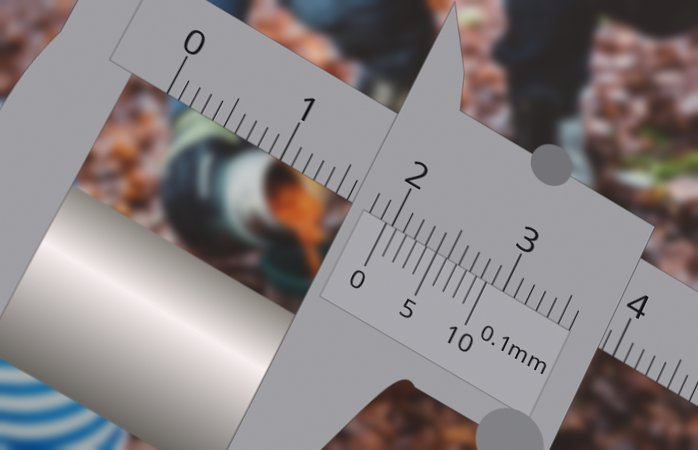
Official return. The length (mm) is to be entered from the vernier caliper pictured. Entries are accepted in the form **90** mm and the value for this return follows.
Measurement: **19.5** mm
